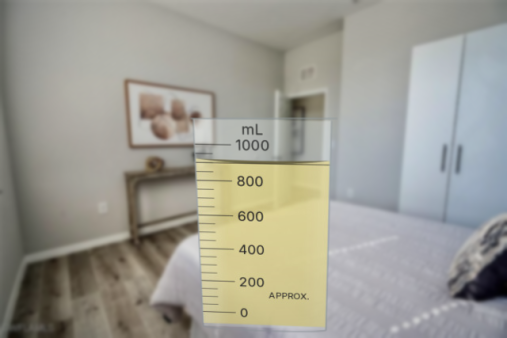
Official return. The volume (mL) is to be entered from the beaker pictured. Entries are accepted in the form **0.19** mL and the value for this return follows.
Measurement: **900** mL
